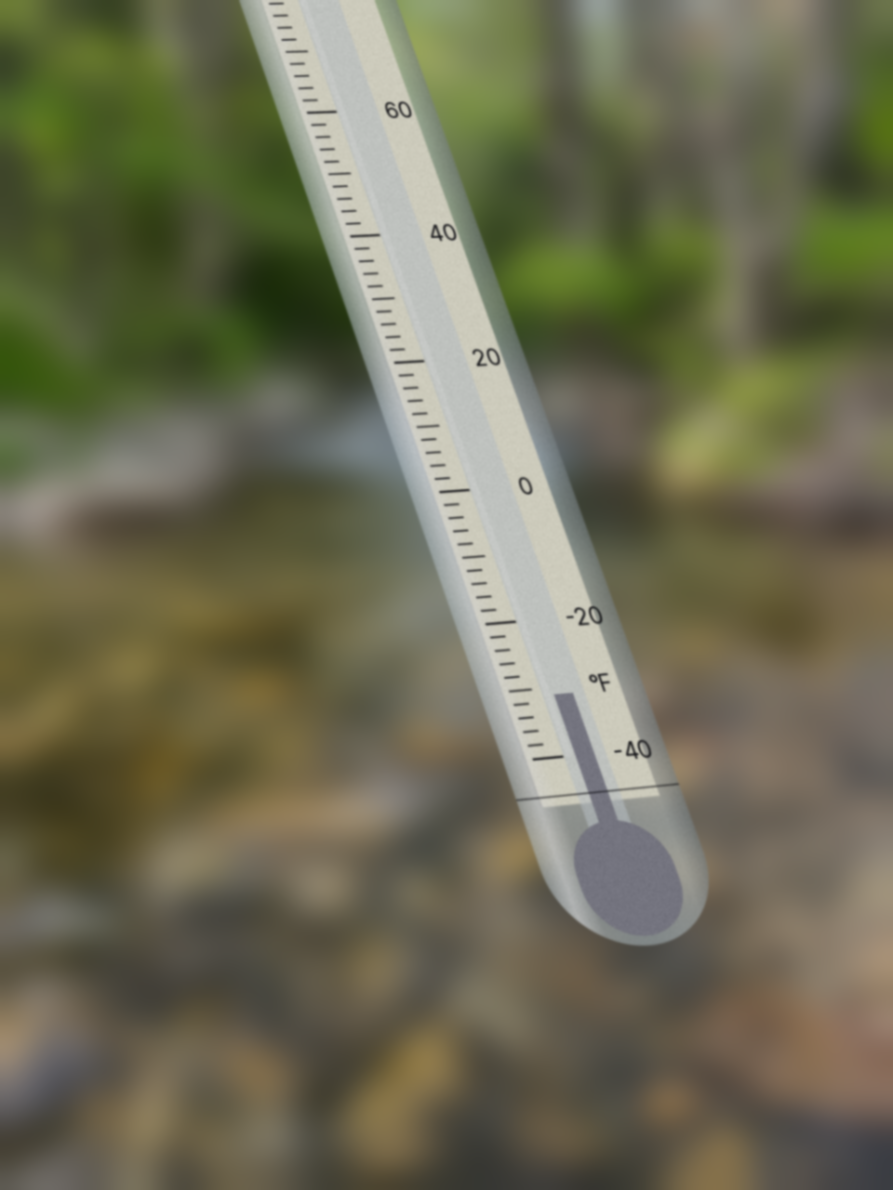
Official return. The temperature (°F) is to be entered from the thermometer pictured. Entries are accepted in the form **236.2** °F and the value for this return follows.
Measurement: **-31** °F
